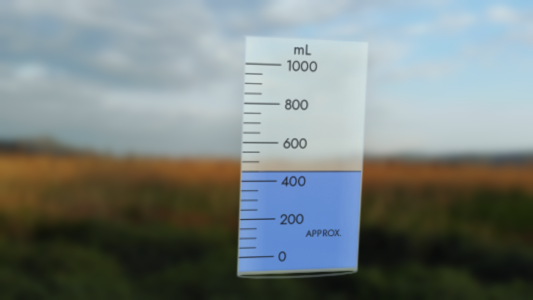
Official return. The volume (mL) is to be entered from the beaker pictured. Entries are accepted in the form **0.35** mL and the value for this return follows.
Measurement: **450** mL
